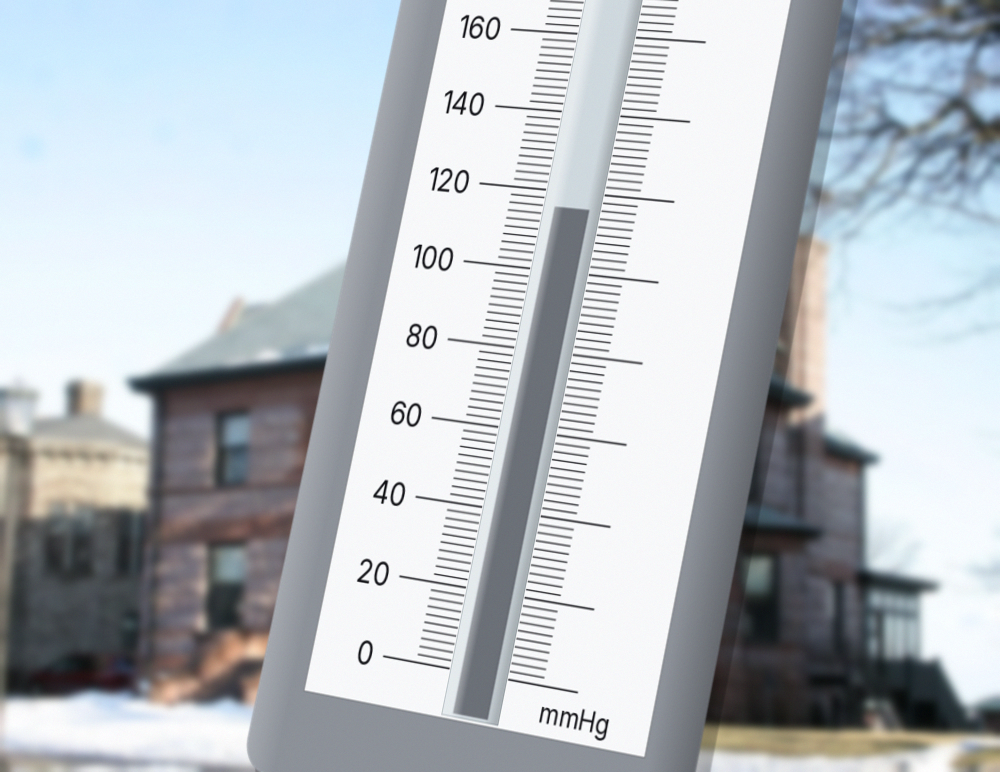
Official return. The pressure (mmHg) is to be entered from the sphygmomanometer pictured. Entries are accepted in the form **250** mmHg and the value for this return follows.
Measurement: **116** mmHg
